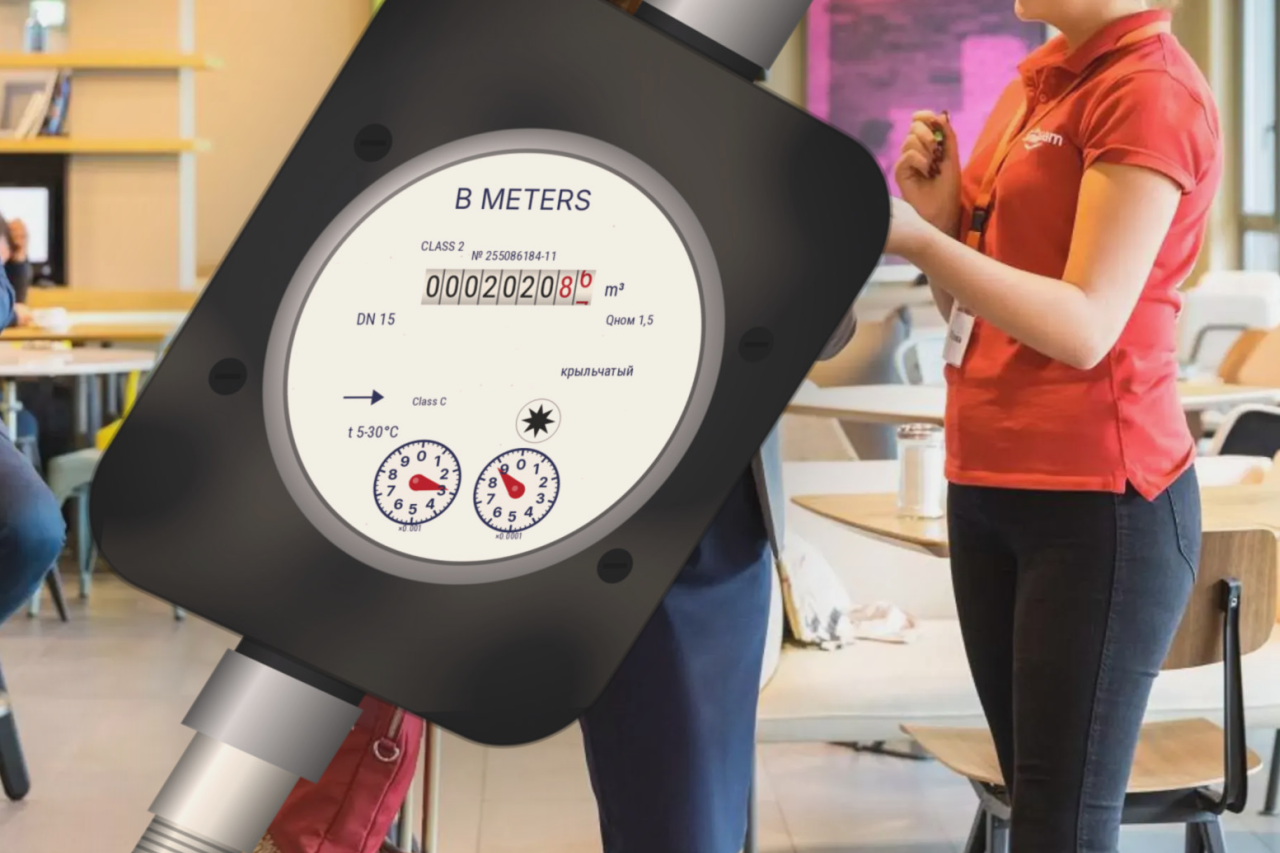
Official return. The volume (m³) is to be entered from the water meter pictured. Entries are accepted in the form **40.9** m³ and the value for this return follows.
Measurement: **2020.8628** m³
